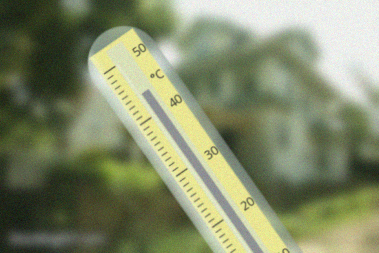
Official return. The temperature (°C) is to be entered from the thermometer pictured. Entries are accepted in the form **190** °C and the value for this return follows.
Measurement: **44** °C
